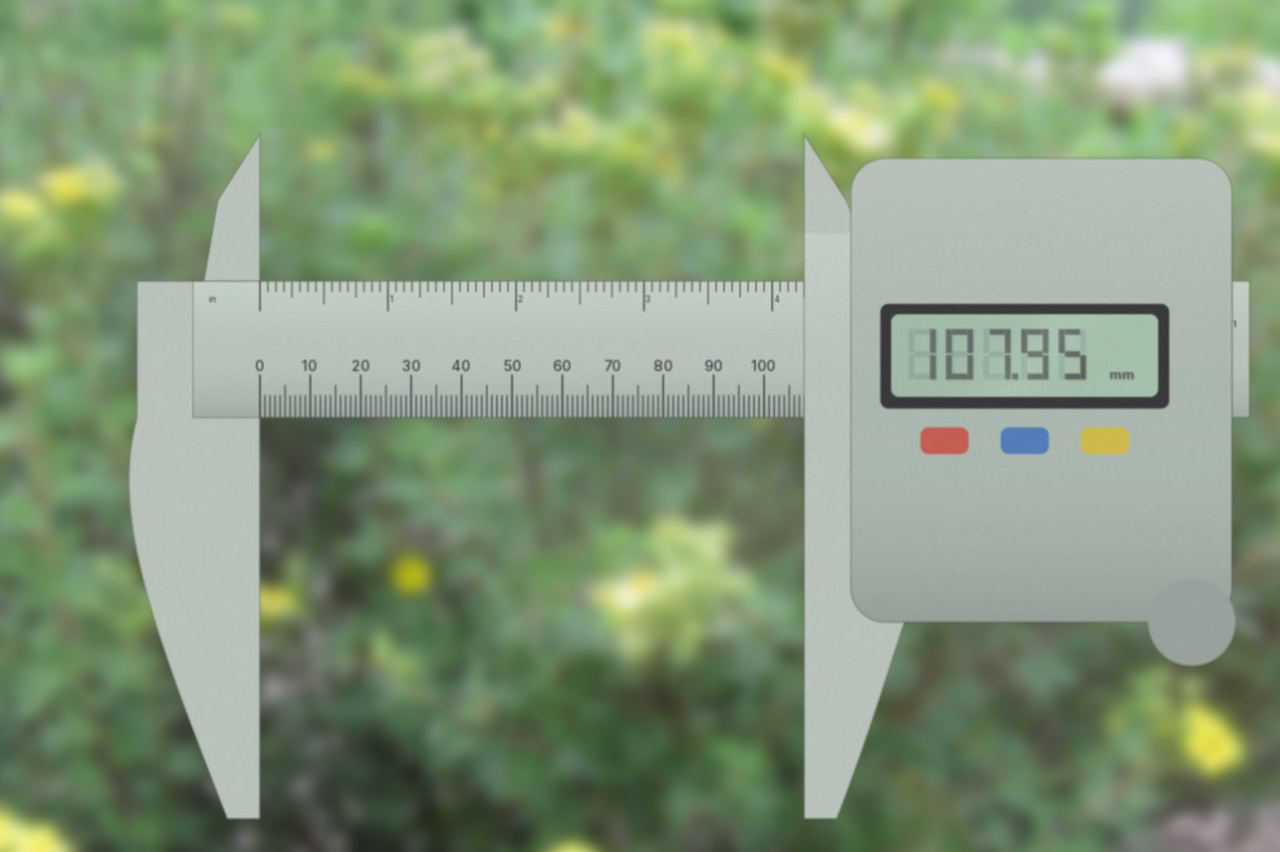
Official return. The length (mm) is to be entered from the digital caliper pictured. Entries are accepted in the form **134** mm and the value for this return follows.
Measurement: **107.95** mm
